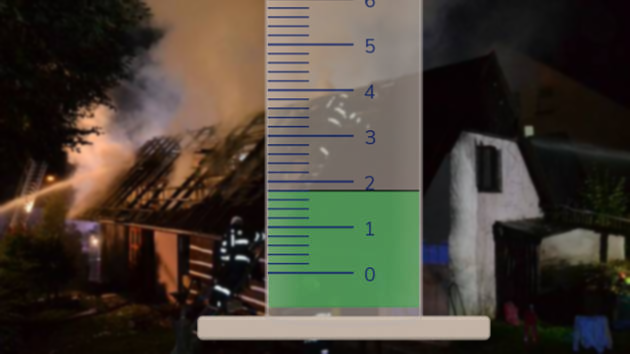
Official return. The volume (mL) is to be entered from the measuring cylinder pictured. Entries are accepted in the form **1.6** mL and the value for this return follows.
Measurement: **1.8** mL
